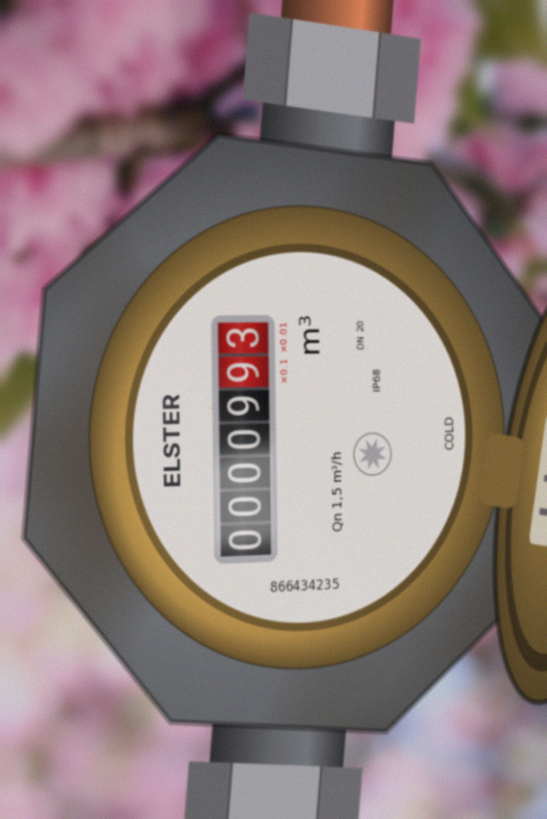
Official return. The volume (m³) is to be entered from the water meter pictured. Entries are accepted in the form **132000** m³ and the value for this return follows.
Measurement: **9.93** m³
